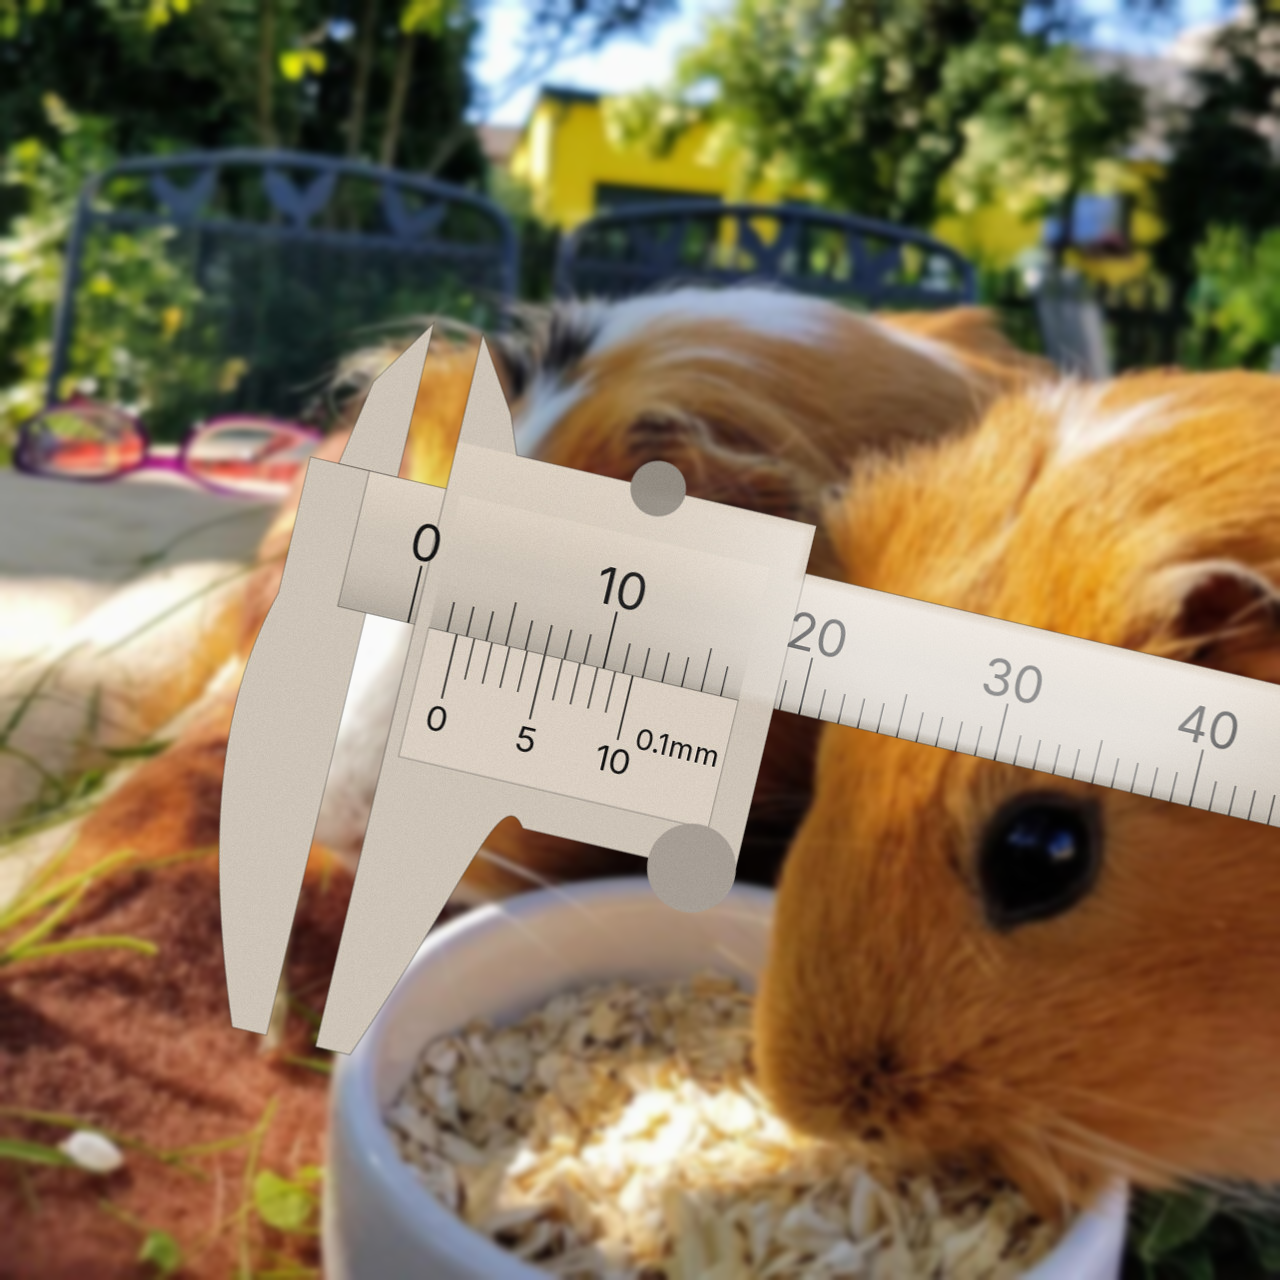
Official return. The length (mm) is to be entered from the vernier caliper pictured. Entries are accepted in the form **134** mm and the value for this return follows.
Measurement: **2.5** mm
